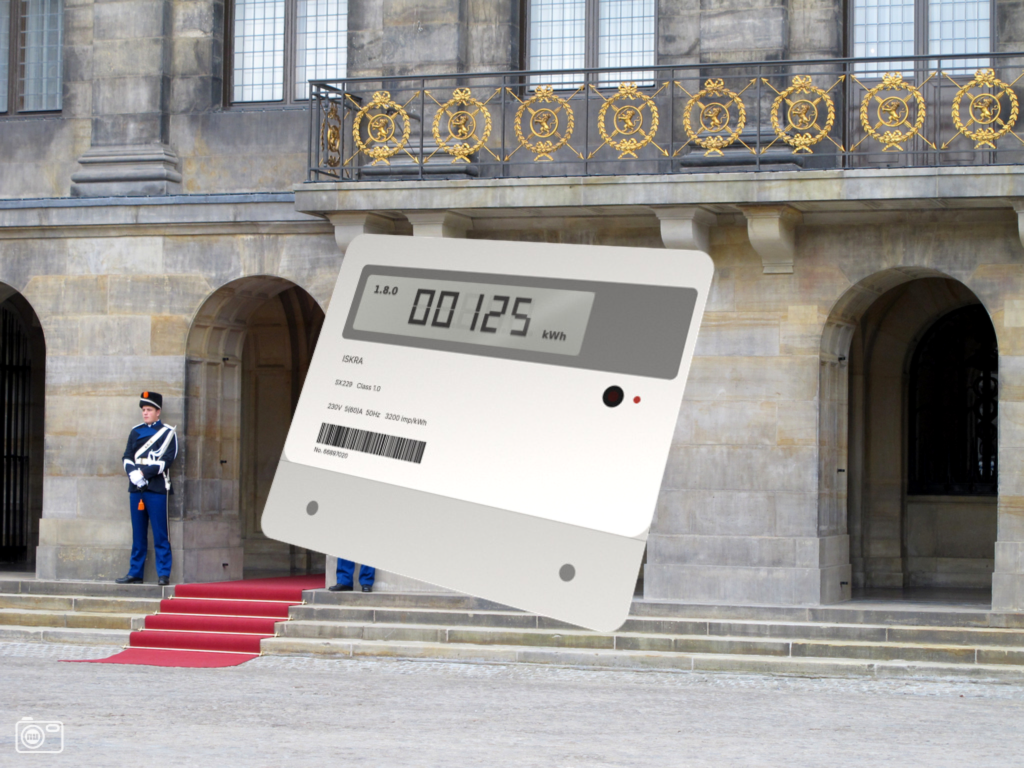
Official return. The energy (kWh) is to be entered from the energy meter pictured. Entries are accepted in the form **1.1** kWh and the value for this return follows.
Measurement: **125** kWh
